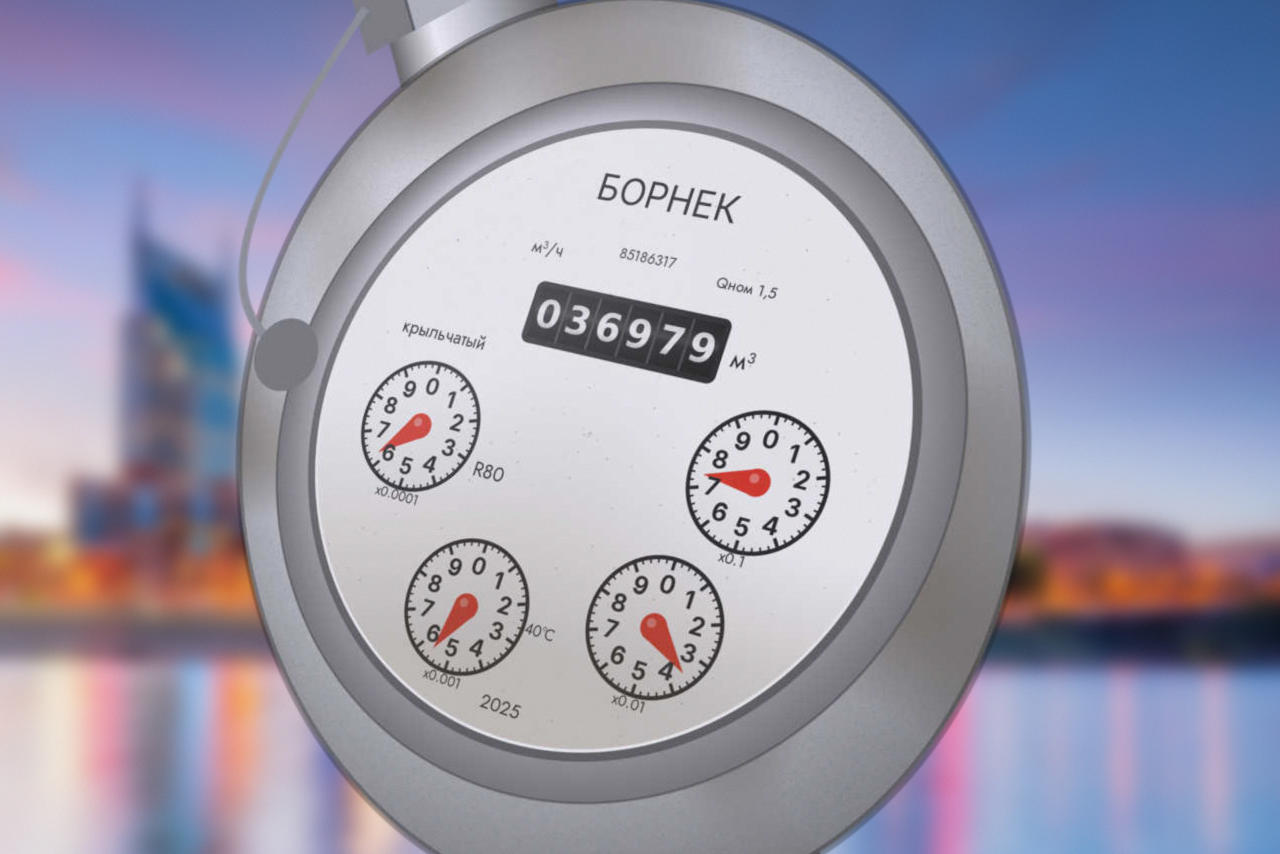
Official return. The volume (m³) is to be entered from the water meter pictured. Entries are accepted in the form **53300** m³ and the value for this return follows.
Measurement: **36979.7356** m³
